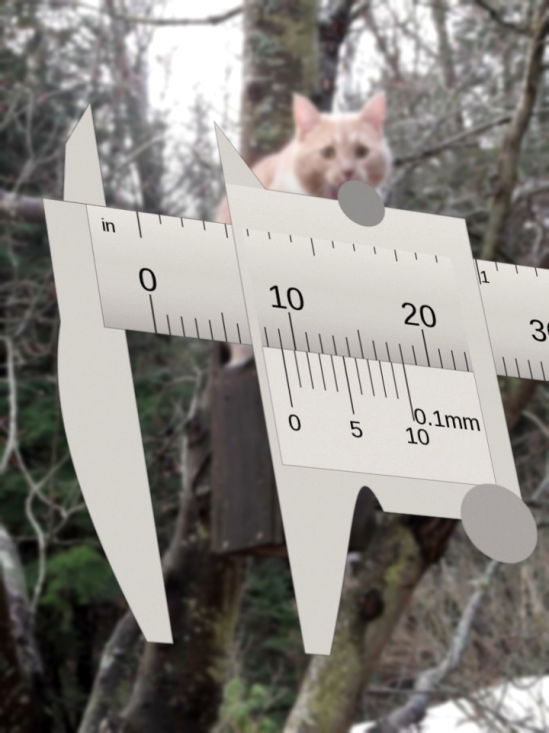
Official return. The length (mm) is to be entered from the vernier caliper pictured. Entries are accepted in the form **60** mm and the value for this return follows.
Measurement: **9.0** mm
